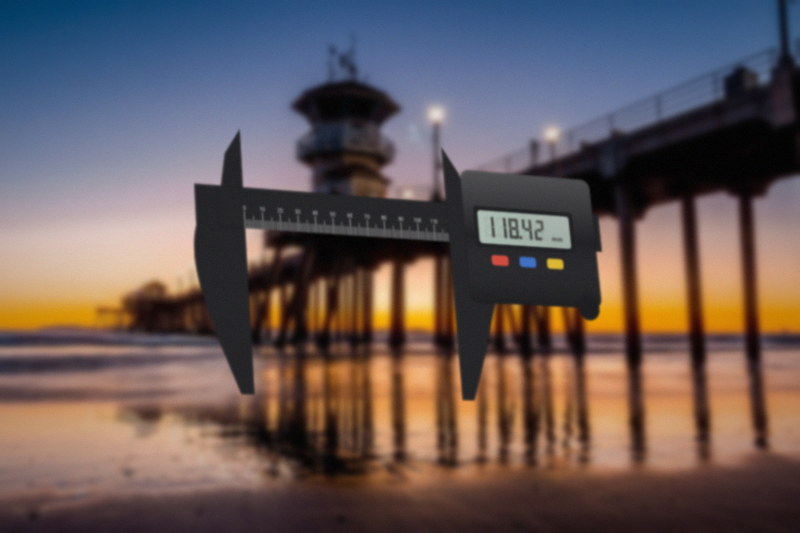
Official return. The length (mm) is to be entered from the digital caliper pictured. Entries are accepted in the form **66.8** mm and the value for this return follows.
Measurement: **118.42** mm
